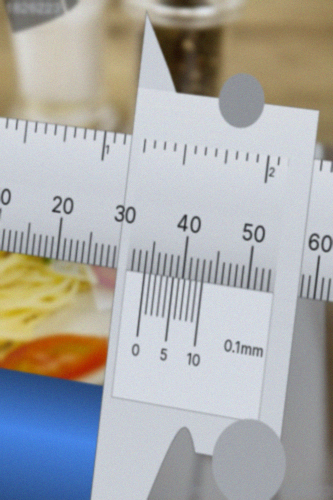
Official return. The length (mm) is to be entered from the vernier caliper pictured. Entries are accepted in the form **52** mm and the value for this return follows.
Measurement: **34.0** mm
